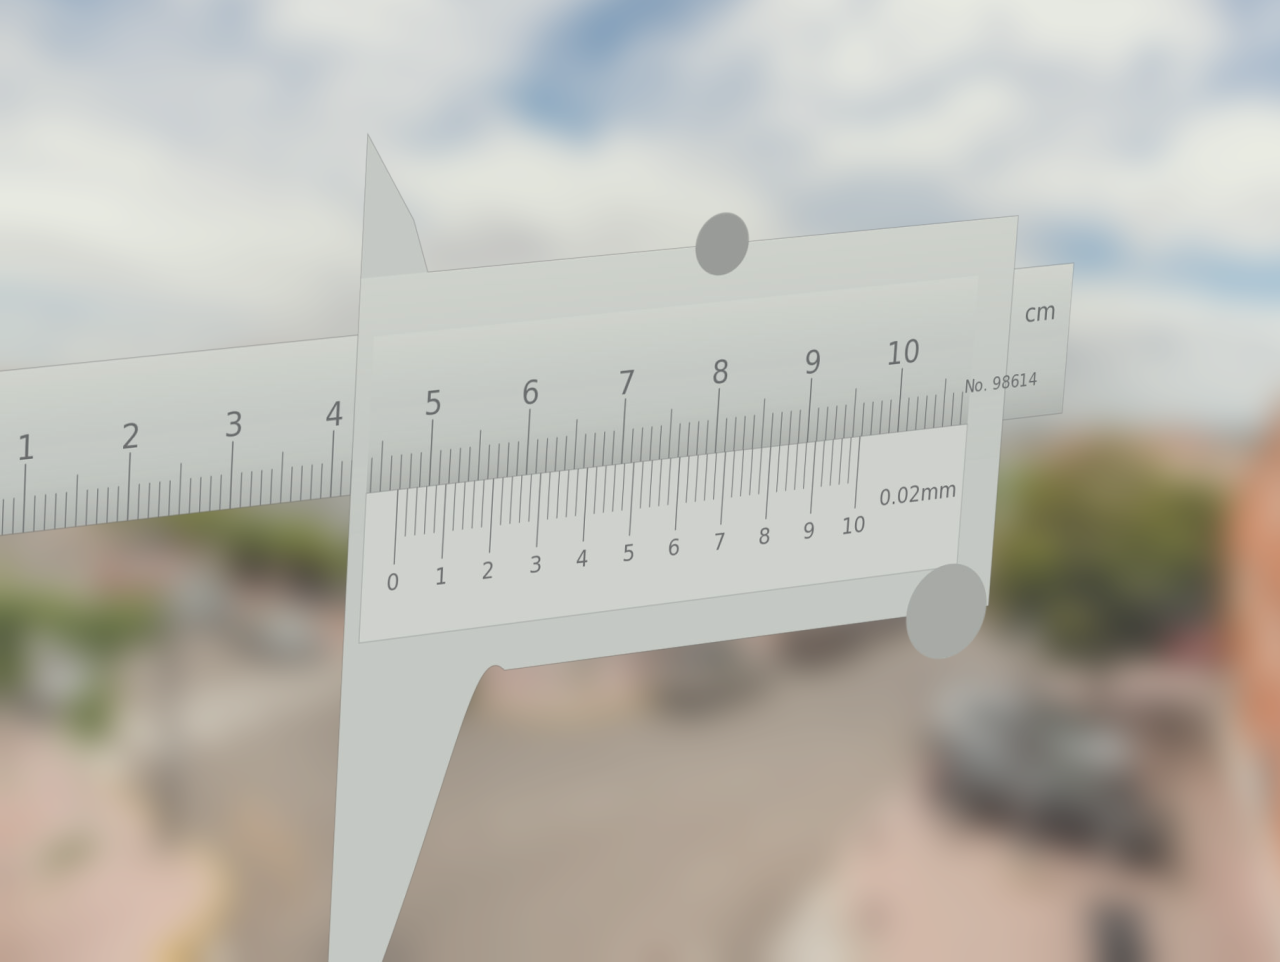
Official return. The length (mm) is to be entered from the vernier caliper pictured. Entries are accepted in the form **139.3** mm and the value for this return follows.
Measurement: **46.8** mm
